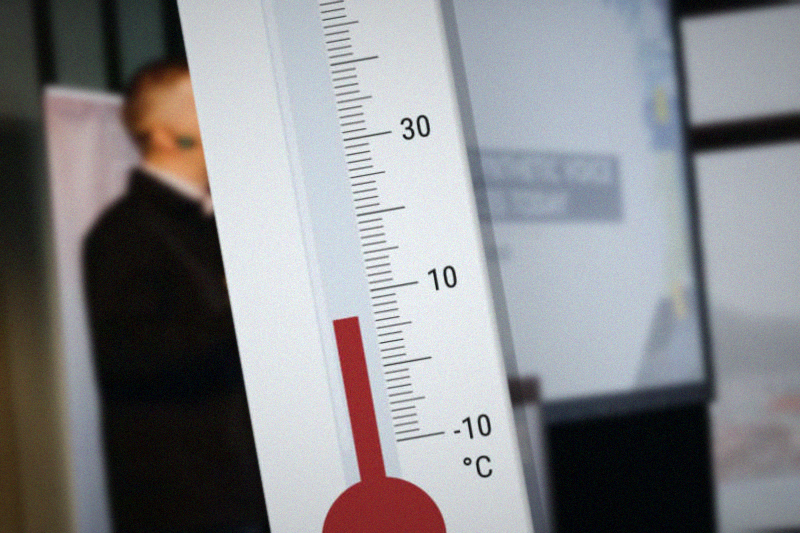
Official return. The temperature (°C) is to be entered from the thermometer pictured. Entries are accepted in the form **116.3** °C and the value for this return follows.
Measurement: **7** °C
